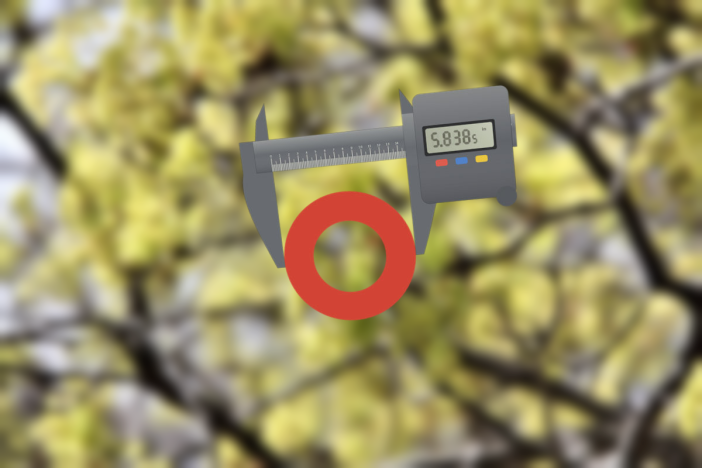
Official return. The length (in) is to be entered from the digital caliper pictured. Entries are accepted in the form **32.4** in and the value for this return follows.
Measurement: **5.8385** in
